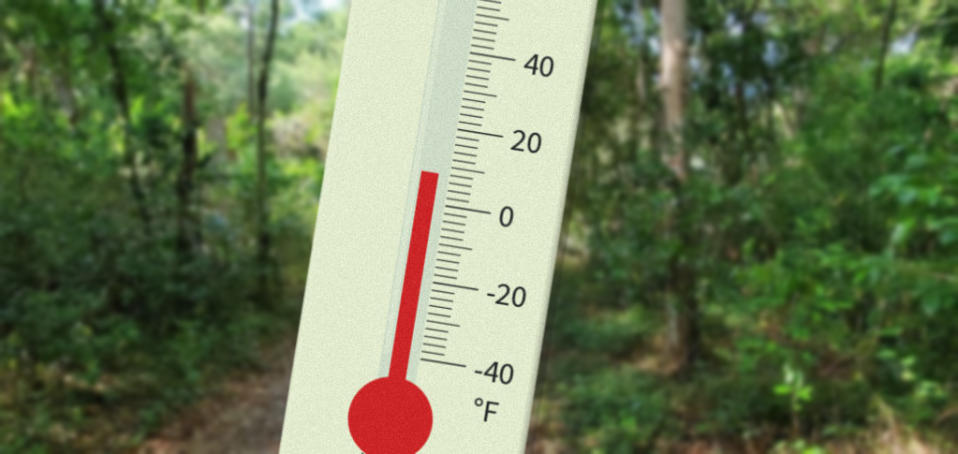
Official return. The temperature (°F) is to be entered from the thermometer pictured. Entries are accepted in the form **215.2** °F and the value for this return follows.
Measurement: **8** °F
